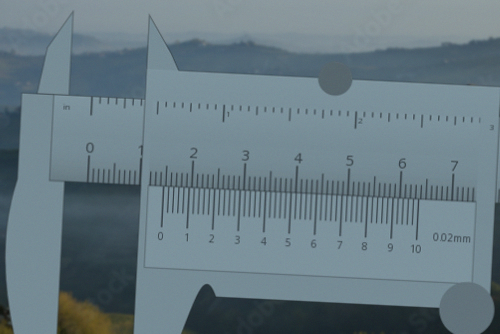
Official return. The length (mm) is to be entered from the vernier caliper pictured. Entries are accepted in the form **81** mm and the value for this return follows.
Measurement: **14.6** mm
